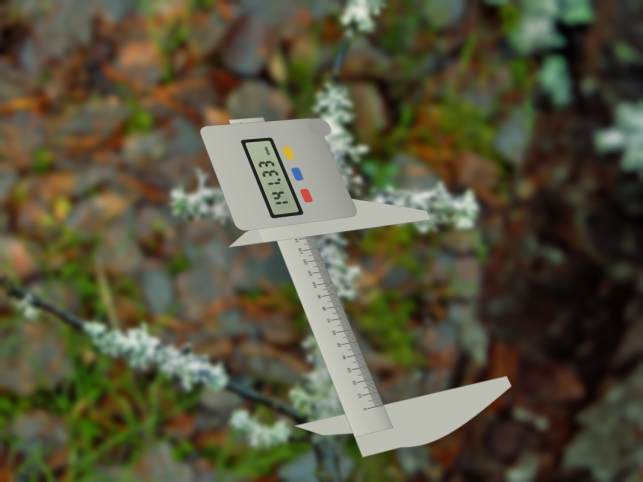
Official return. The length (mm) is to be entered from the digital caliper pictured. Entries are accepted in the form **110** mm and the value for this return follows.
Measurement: **141.33** mm
